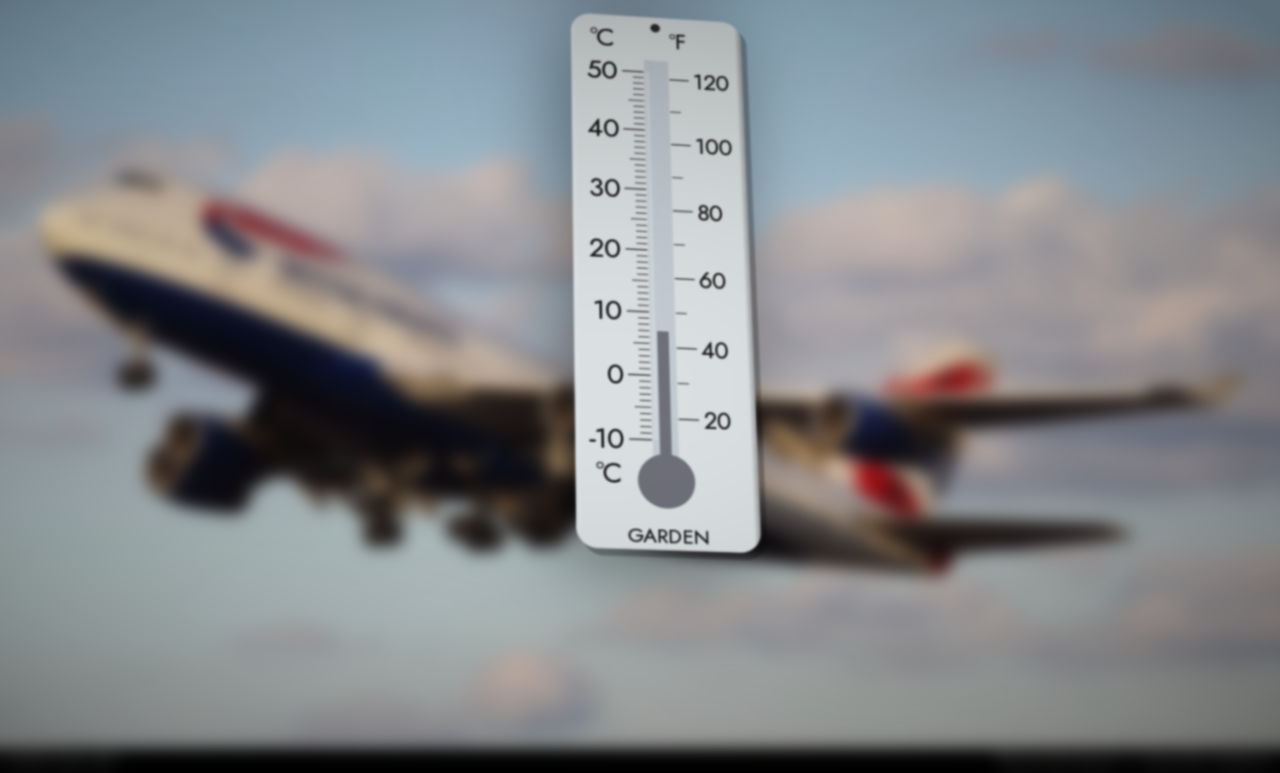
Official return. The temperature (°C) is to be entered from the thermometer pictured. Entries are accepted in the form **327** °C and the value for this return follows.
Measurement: **7** °C
